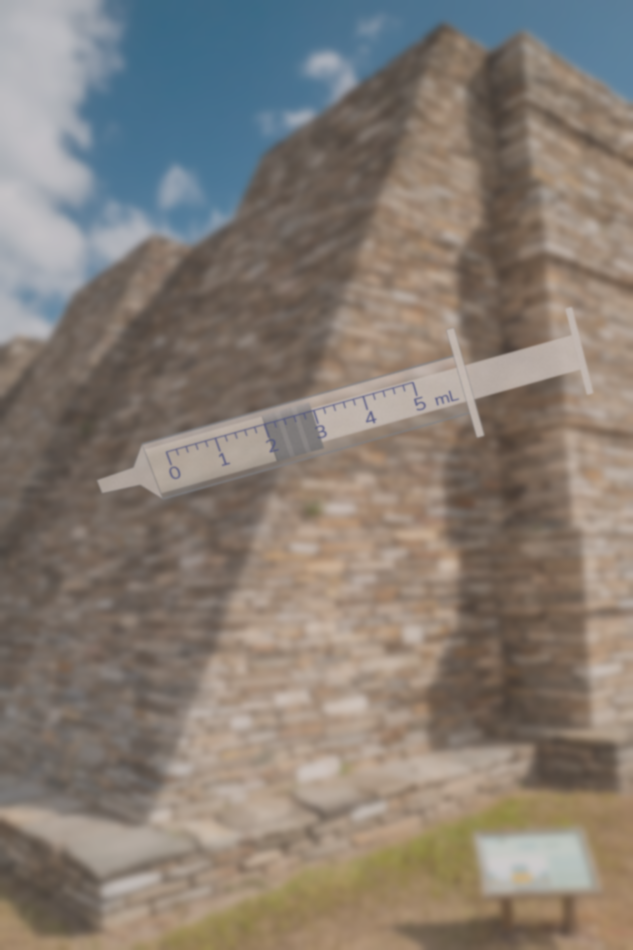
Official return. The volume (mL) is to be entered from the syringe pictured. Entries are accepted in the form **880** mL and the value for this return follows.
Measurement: **2** mL
